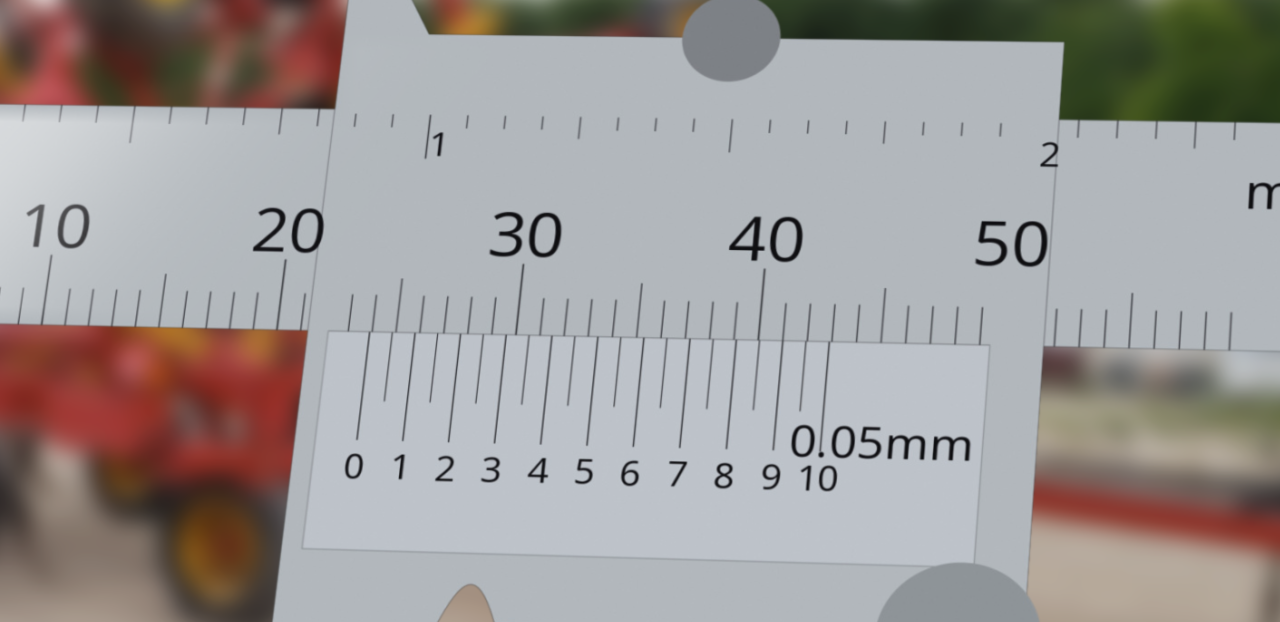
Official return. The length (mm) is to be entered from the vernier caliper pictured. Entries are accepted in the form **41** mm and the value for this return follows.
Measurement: **23.9** mm
